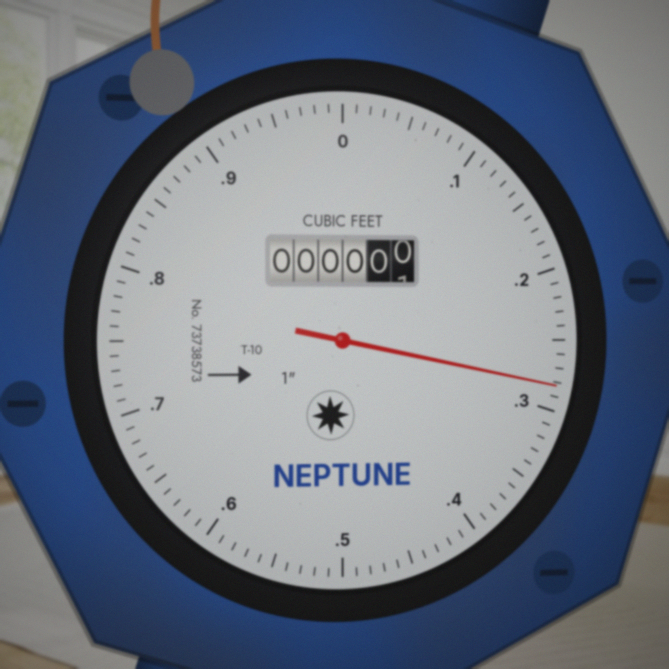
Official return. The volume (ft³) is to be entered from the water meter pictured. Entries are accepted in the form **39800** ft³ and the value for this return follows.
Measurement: **0.28** ft³
